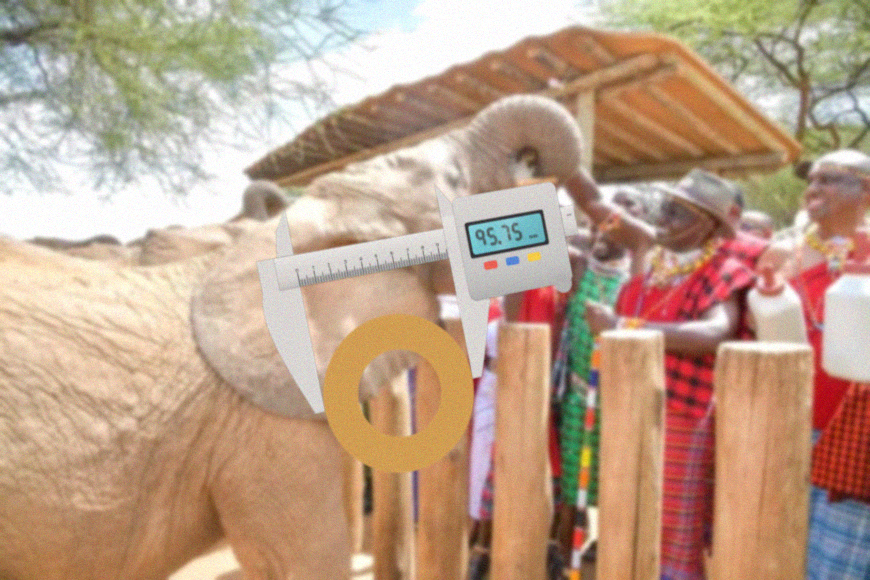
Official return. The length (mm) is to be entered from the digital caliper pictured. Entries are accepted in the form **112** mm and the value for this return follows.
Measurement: **95.75** mm
